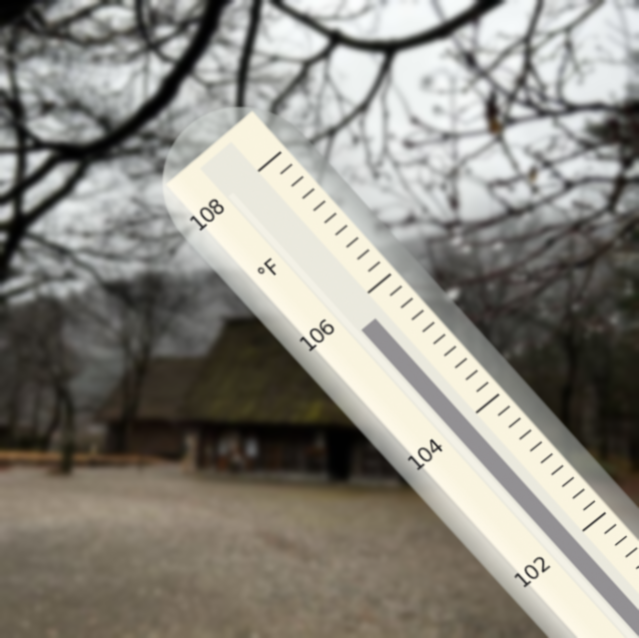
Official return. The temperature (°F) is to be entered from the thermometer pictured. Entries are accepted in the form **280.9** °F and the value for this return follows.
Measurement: **105.7** °F
